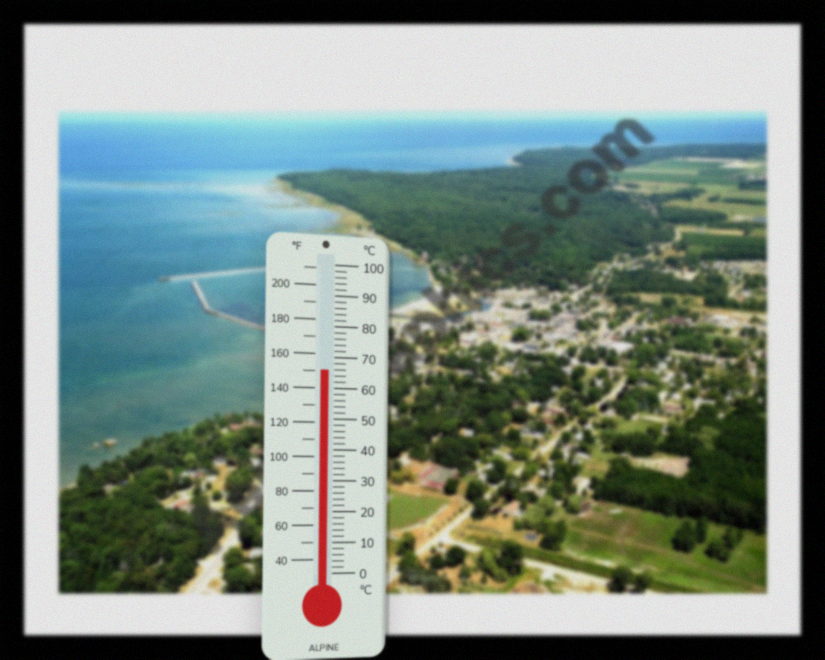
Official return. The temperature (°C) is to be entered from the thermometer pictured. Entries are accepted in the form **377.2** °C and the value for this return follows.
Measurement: **66** °C
